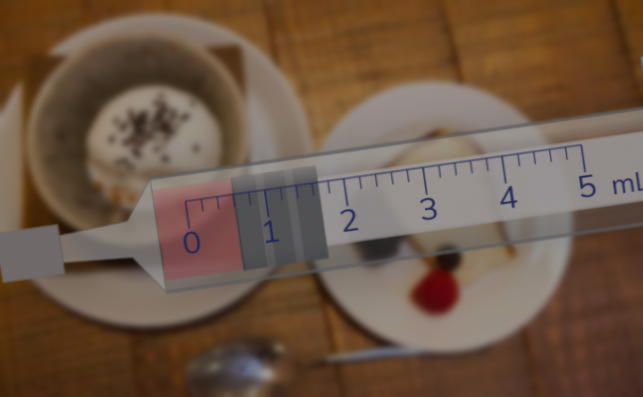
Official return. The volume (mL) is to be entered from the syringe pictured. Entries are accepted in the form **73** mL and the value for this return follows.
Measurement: **0.6** mL
